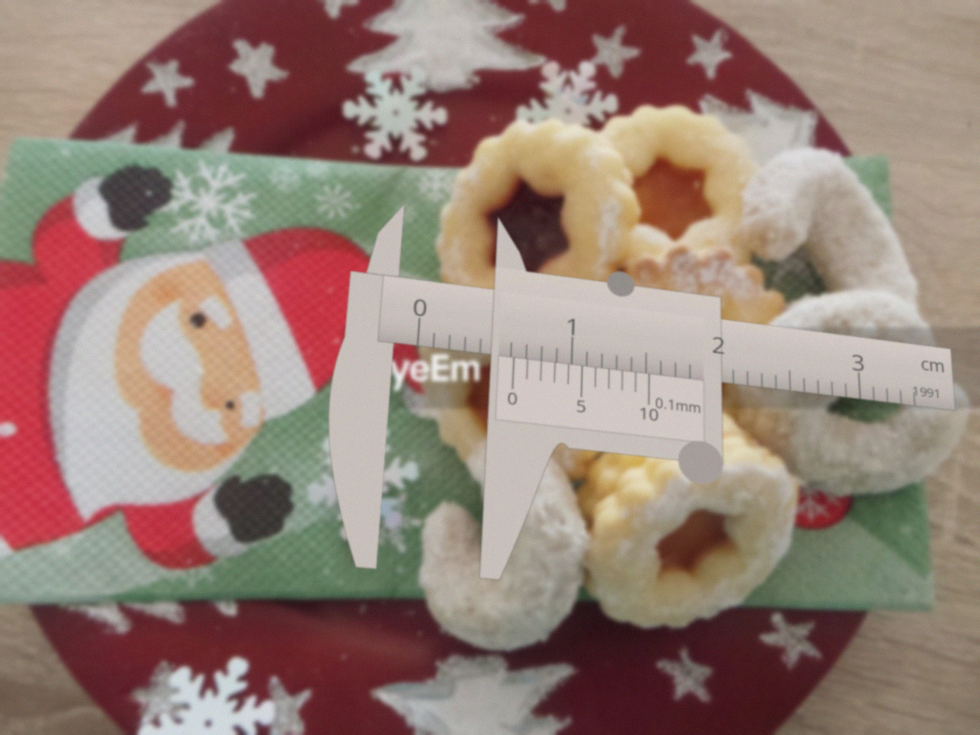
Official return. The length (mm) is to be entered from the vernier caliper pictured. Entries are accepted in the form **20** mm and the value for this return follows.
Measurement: **6.2** mm
